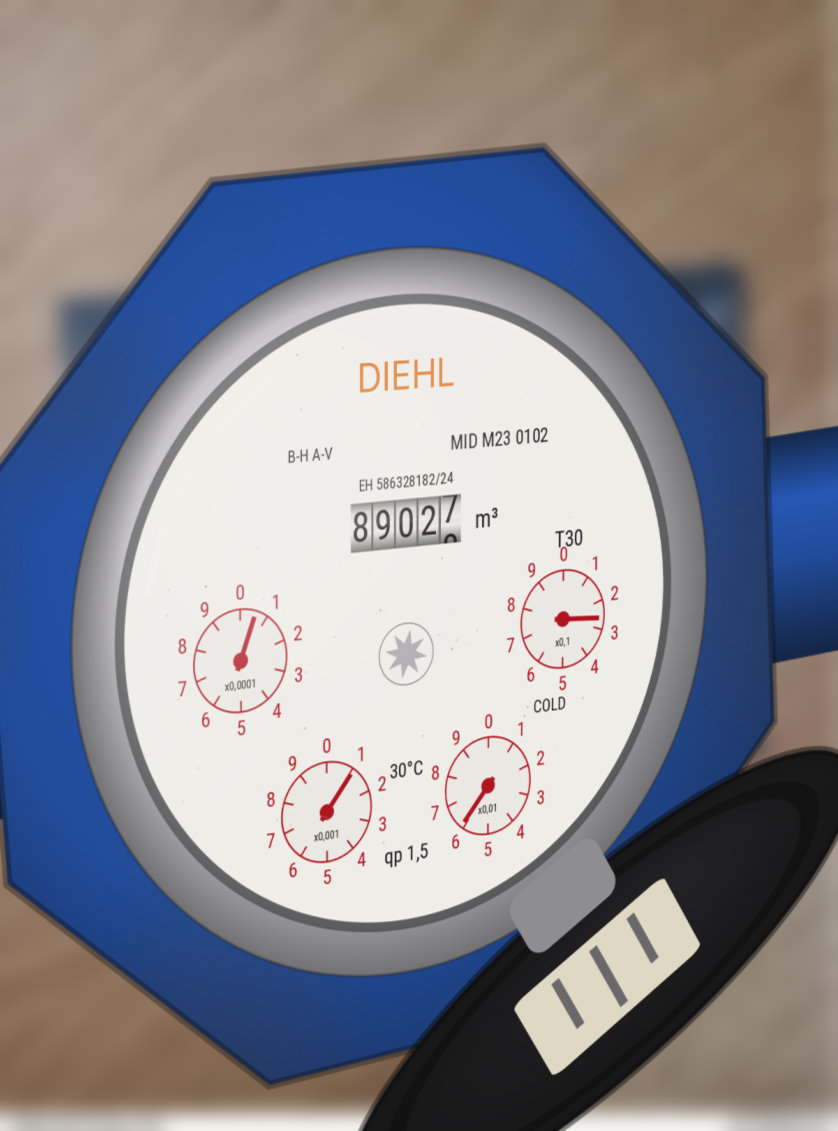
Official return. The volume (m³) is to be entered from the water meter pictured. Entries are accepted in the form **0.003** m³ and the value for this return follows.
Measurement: **89027.2610** m³
